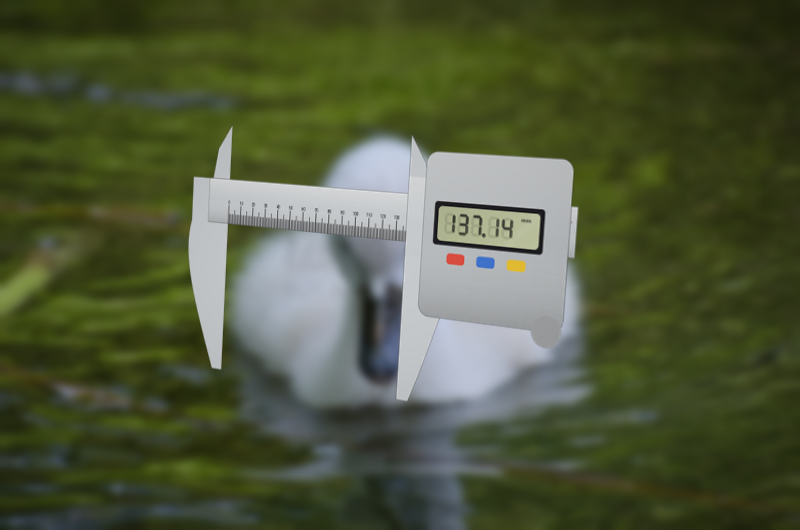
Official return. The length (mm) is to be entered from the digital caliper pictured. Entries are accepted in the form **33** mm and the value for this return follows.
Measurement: **137.14** mm
